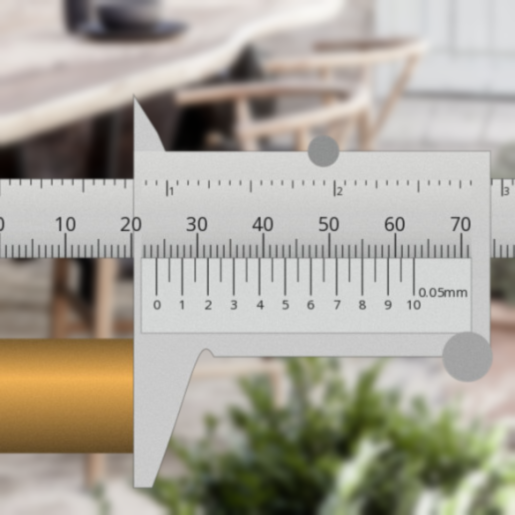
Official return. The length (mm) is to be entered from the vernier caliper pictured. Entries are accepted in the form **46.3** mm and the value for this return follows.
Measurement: **23.8** mm
